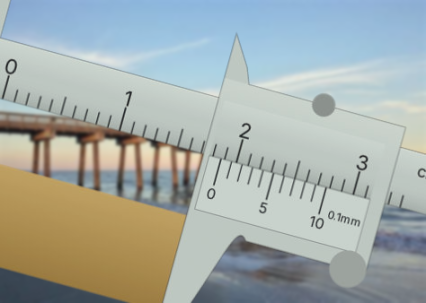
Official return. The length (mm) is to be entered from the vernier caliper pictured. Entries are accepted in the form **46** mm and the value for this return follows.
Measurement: **18.7** mm
